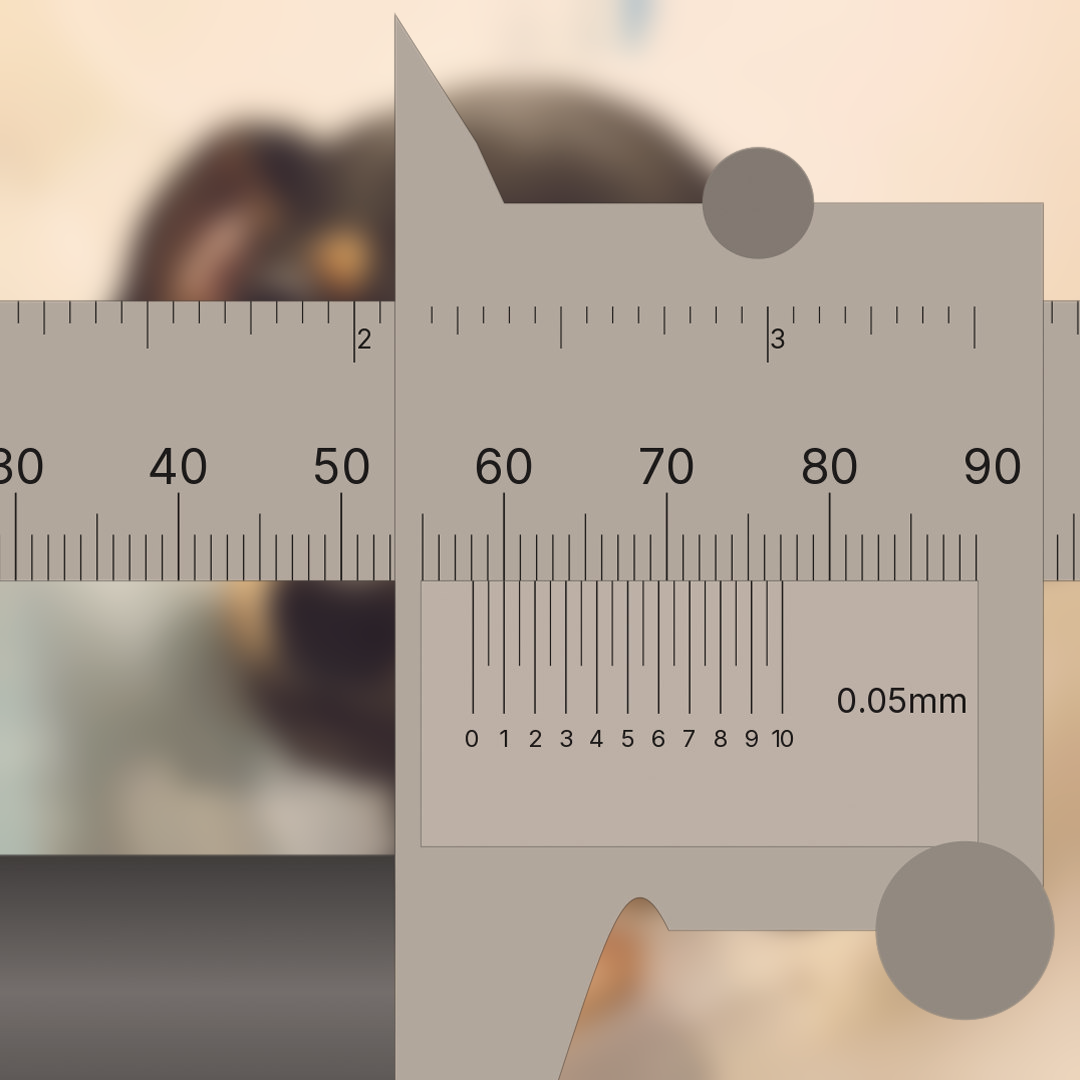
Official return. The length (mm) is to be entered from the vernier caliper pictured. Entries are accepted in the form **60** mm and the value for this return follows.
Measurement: **58.1** mm
